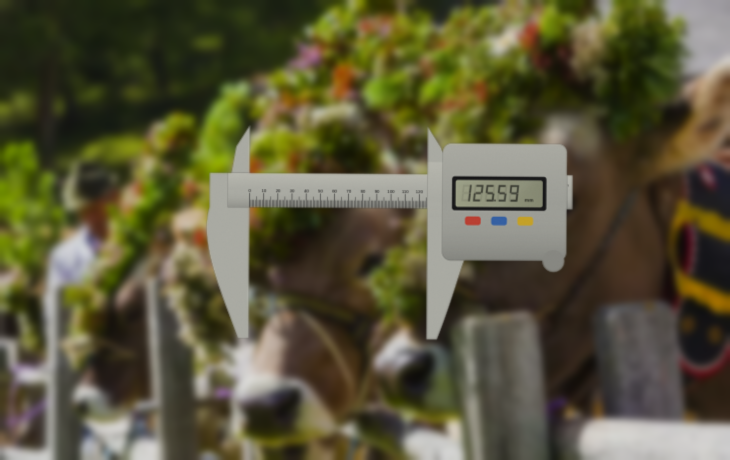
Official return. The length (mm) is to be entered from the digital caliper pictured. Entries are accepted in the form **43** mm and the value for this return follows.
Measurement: **125.59** mm
